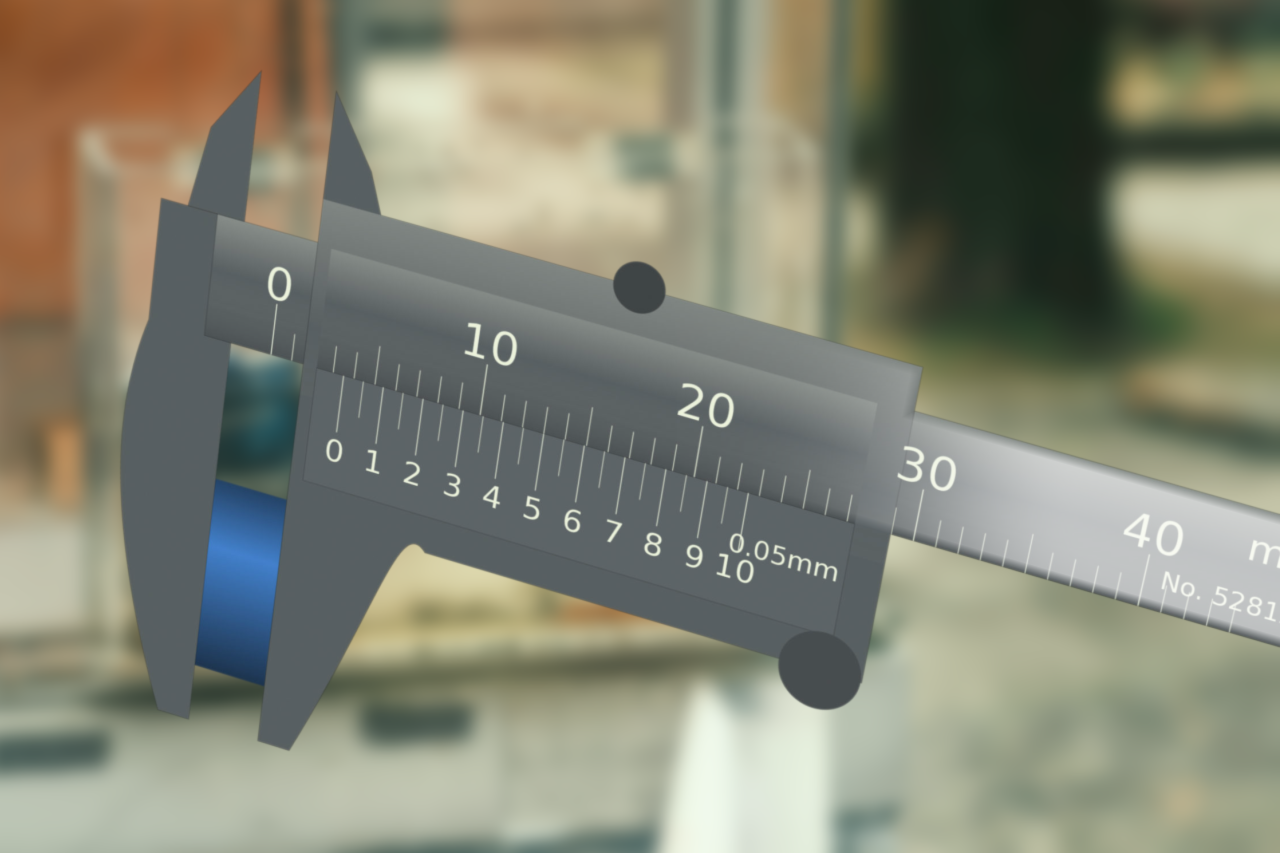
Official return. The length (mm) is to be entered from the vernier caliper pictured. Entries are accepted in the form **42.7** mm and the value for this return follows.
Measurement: **3.5** mm
